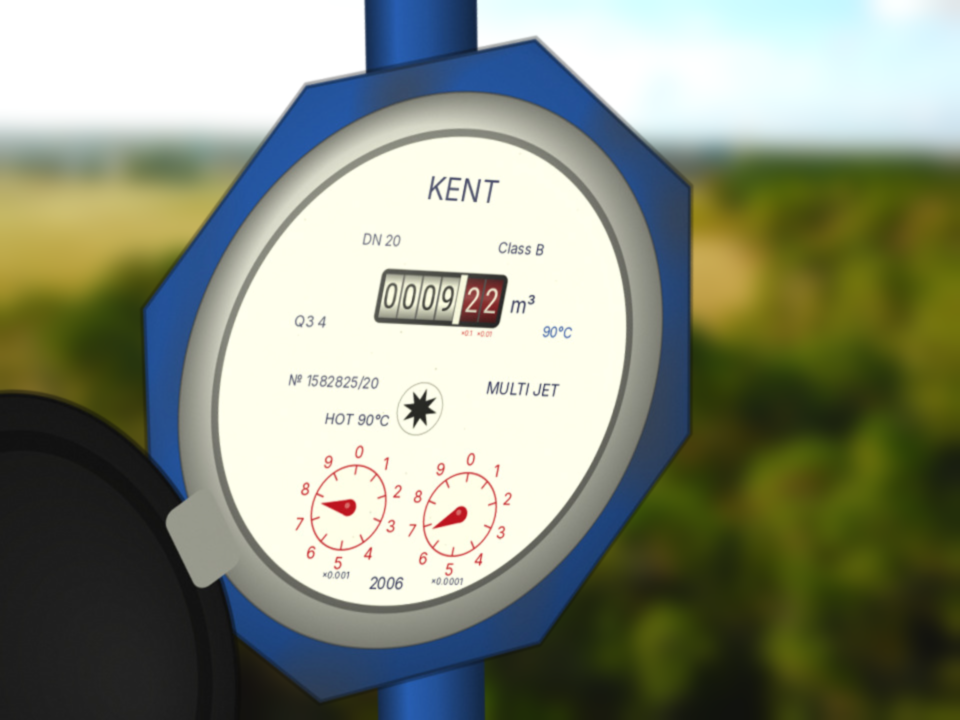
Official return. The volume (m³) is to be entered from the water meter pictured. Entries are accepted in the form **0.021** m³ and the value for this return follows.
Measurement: **9.2276** m³
